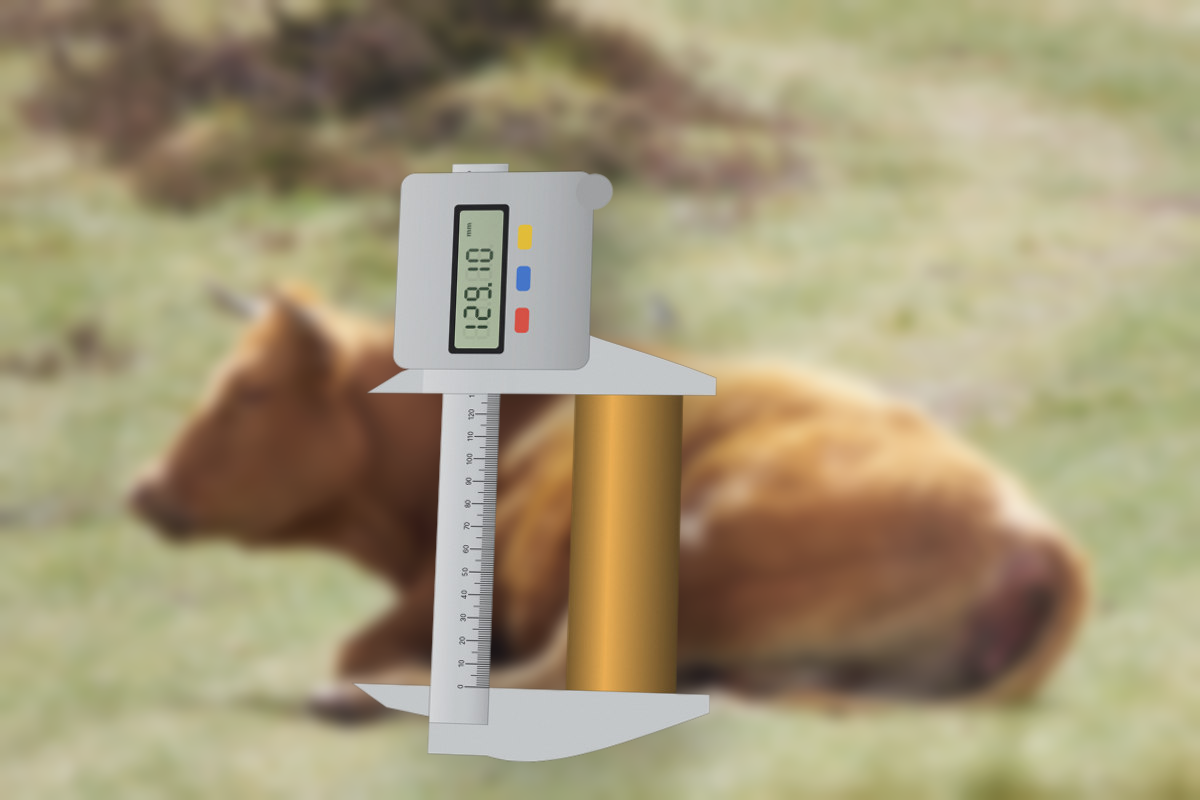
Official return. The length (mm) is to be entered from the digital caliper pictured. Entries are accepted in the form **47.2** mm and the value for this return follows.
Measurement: **129.10** mm
